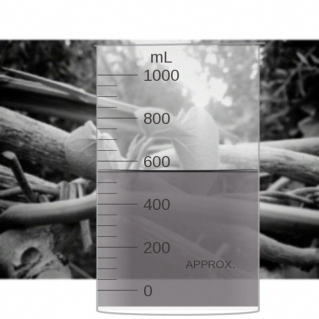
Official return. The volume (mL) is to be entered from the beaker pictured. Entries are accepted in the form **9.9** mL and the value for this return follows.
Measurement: **550** mL
